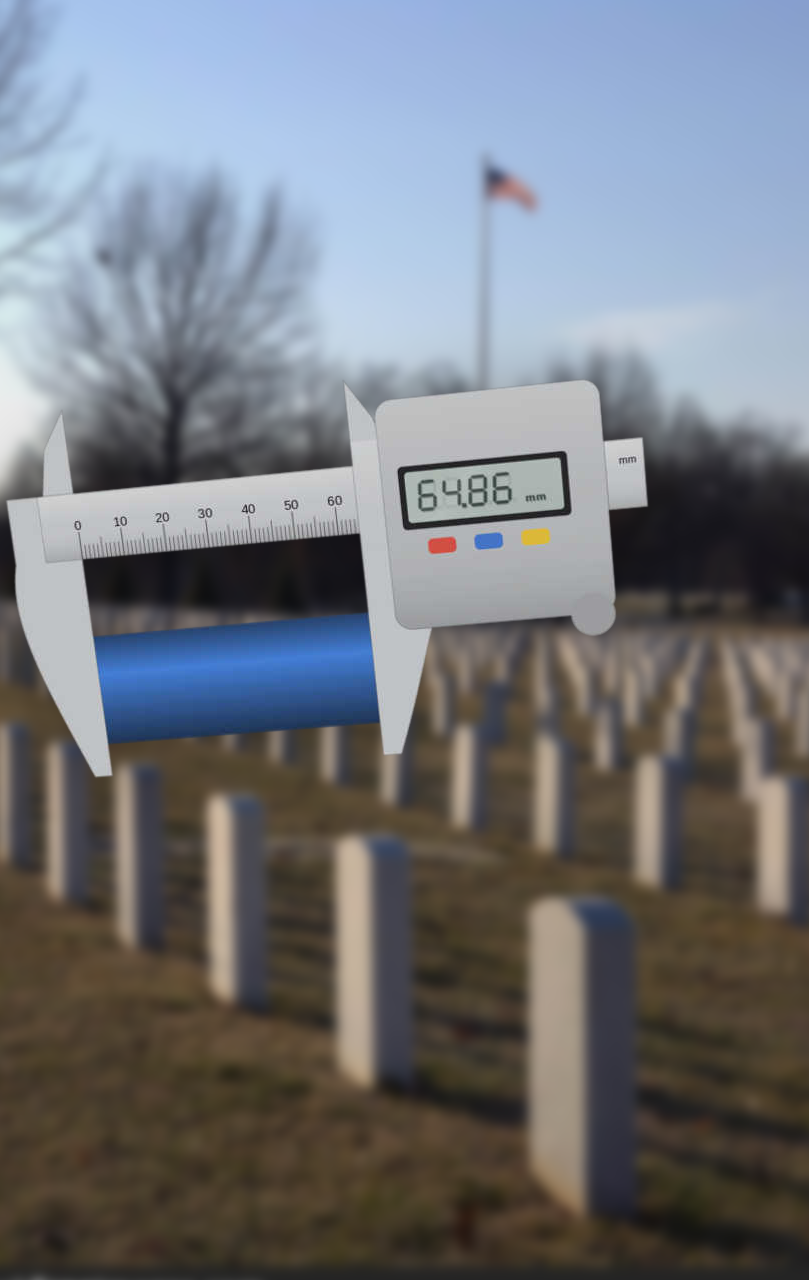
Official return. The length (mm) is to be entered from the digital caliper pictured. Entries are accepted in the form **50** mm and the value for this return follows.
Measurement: **64.86** mm
